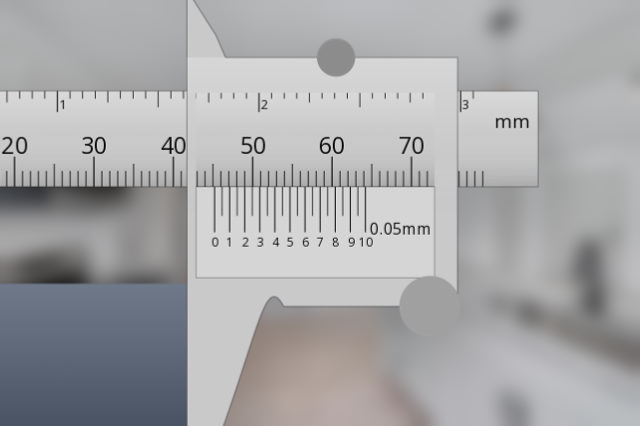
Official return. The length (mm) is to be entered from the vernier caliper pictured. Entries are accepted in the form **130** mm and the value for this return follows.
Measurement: **45.2** mm
